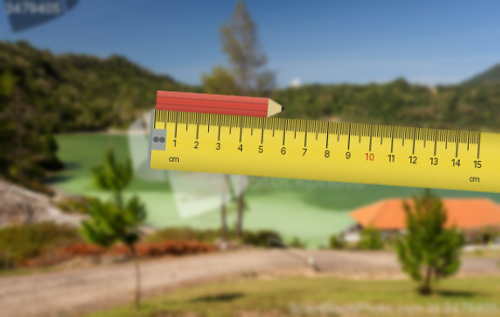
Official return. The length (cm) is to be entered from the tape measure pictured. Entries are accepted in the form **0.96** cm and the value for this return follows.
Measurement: **6** cm
